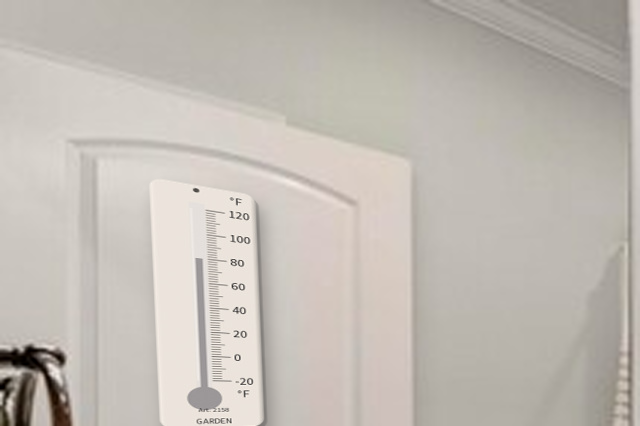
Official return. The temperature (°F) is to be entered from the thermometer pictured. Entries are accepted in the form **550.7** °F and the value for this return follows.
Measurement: **80** °F
